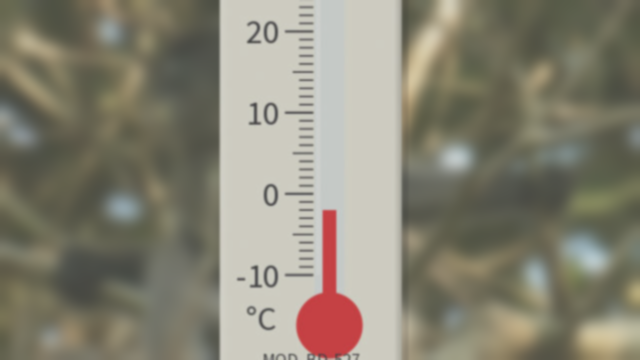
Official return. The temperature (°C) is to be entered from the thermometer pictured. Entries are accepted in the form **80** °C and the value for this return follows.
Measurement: **-2** °C
